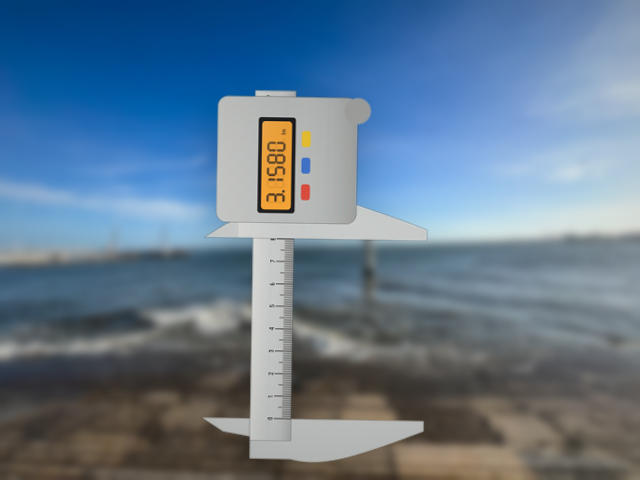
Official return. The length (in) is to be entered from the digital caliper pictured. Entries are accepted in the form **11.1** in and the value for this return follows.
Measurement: **3.1580** in
